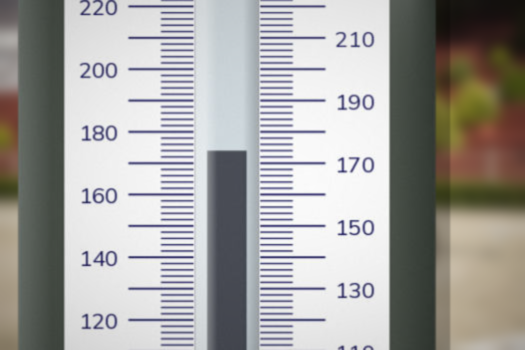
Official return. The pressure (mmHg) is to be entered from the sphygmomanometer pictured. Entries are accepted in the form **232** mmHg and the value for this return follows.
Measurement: **174** mmHg
